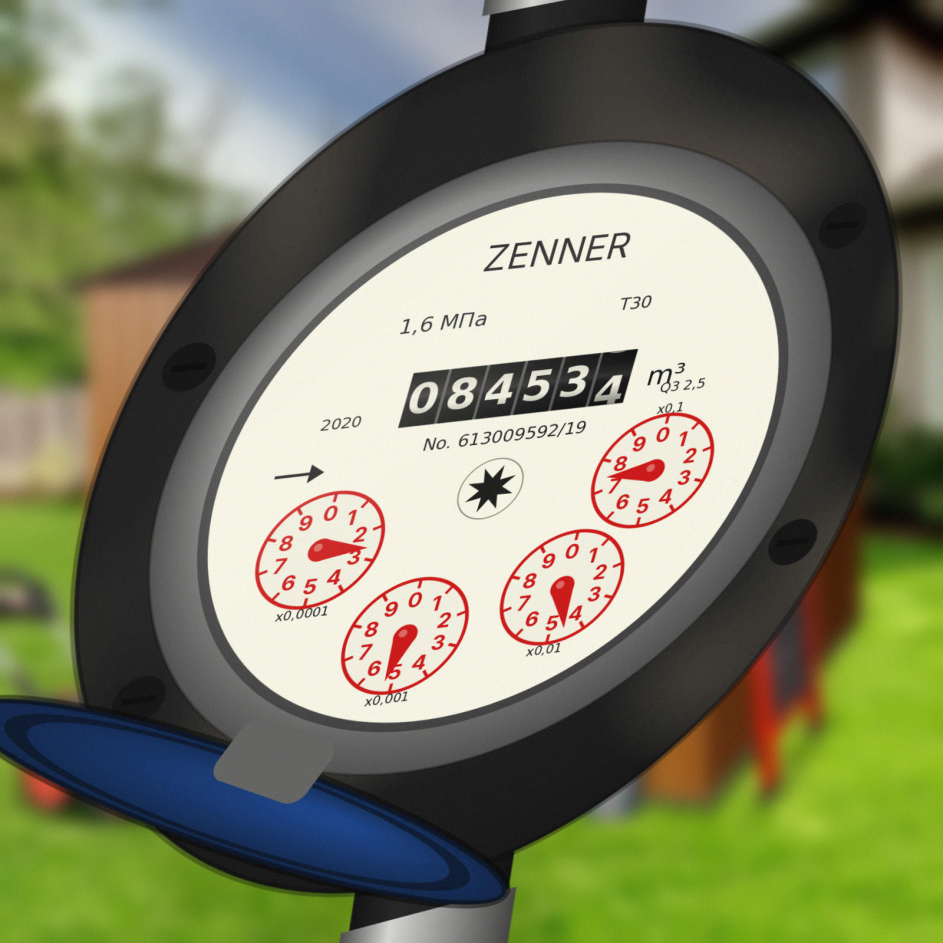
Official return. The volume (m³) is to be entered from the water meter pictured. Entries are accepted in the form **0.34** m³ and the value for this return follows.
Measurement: **84533.7452** m³
